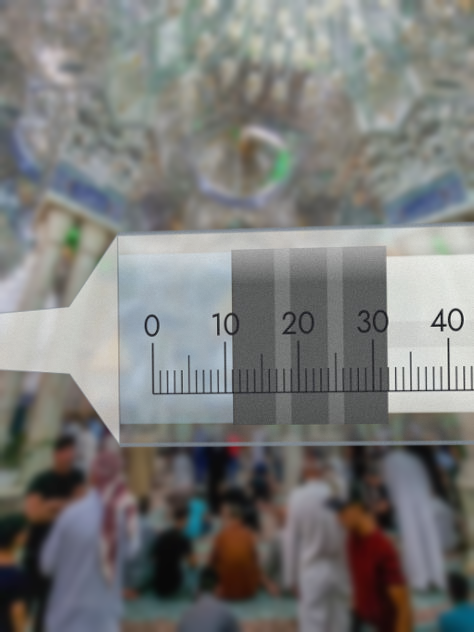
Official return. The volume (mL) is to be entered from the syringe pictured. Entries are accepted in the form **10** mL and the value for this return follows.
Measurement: **11** mL
